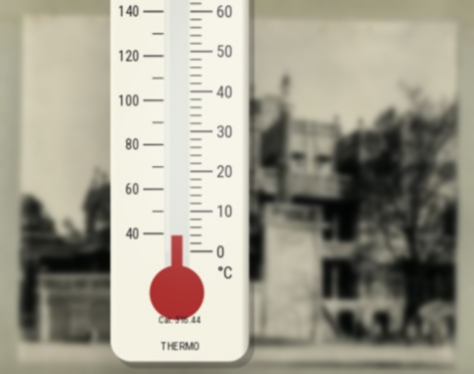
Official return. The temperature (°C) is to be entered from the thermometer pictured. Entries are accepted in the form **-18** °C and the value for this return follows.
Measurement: **4** °C
